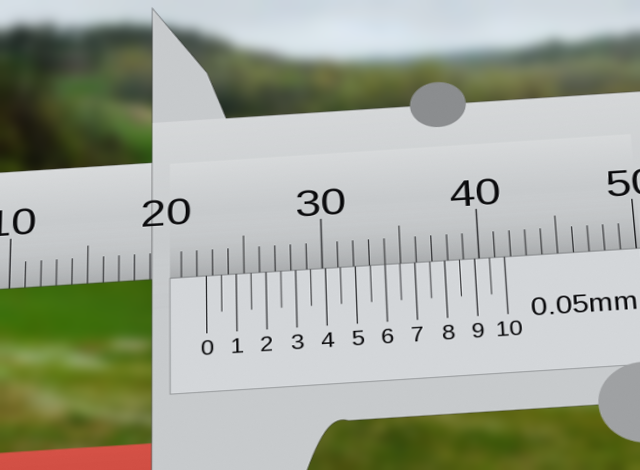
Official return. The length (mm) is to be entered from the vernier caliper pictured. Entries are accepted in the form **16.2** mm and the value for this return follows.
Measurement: **22.6** mm
